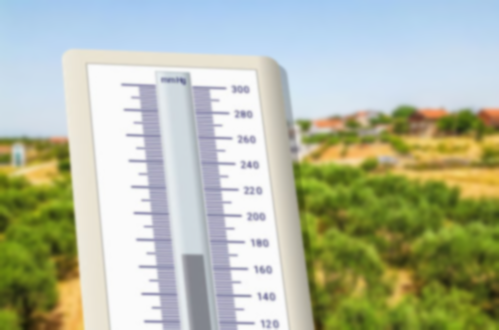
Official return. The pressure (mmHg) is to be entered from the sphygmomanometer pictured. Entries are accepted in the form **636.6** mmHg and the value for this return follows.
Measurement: **170** mmHg
